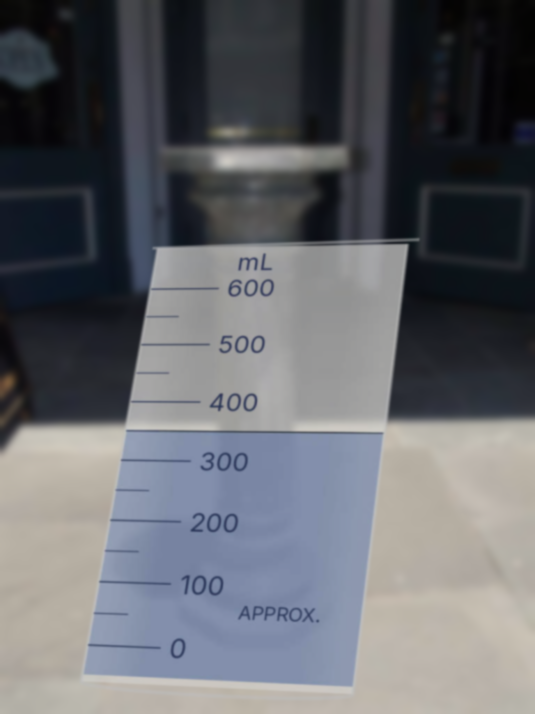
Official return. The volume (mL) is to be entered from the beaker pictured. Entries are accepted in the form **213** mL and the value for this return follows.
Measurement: **350** mL
